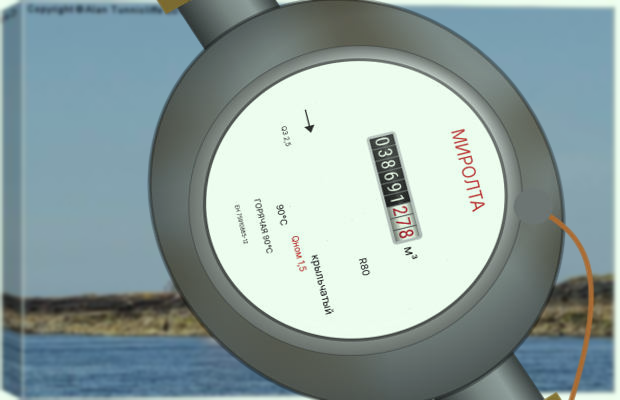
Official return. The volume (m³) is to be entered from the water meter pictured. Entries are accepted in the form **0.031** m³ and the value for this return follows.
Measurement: **38691.278** m³
